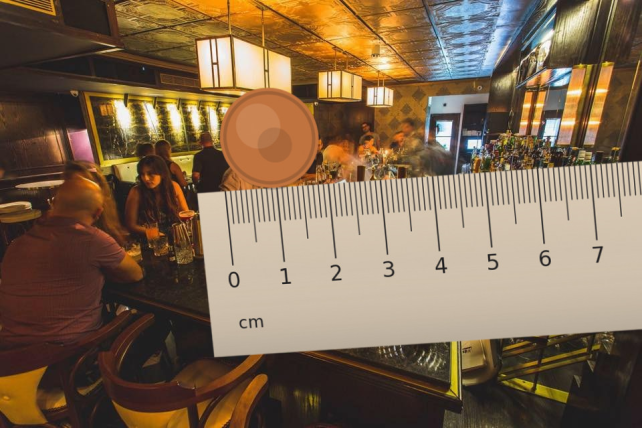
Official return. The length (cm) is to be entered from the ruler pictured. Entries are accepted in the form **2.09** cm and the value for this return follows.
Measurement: **1.9** cm
